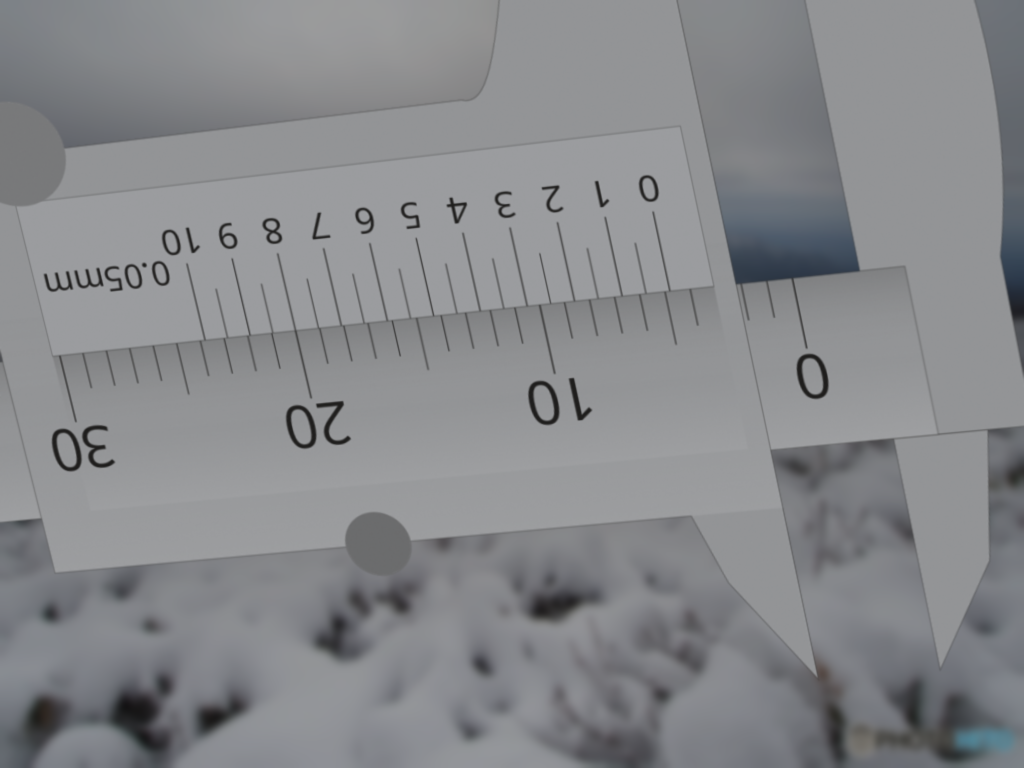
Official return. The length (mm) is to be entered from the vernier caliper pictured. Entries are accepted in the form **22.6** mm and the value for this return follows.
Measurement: **4.8** mm
